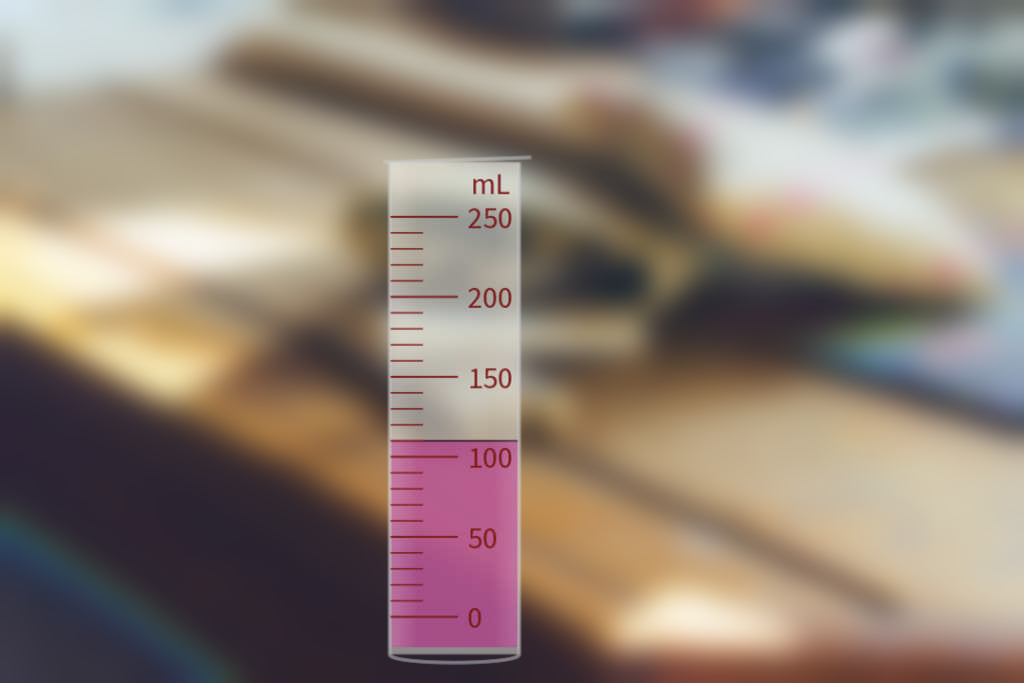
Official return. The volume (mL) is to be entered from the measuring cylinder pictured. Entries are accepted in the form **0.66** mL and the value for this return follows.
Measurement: **110** mL
